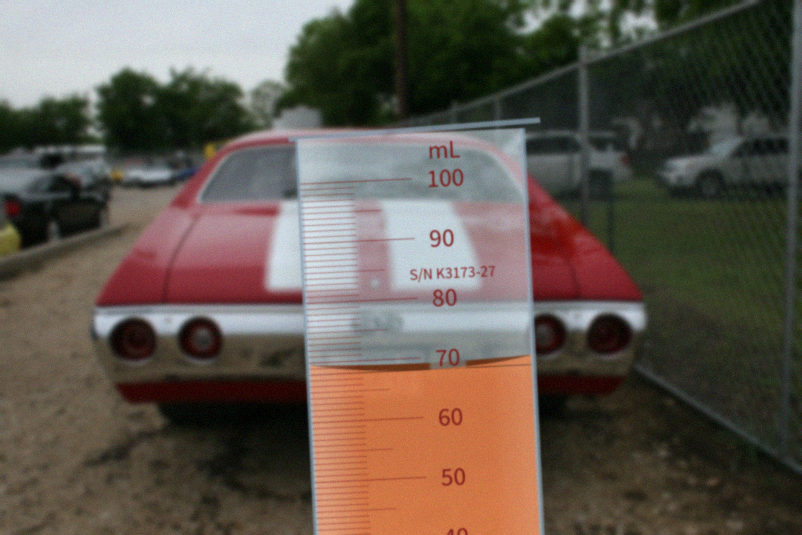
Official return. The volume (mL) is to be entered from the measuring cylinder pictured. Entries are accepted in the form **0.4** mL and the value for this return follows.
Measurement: **68** mL
